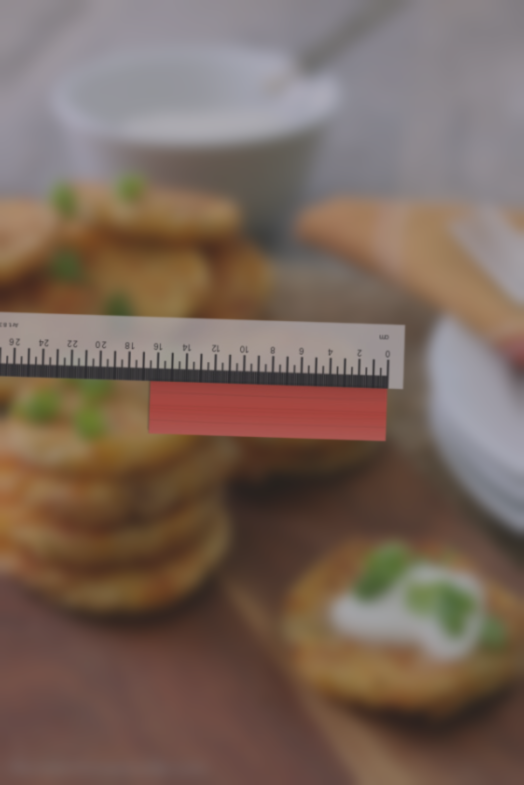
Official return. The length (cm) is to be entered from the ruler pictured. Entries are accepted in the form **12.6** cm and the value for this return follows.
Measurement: **16.5** cm
